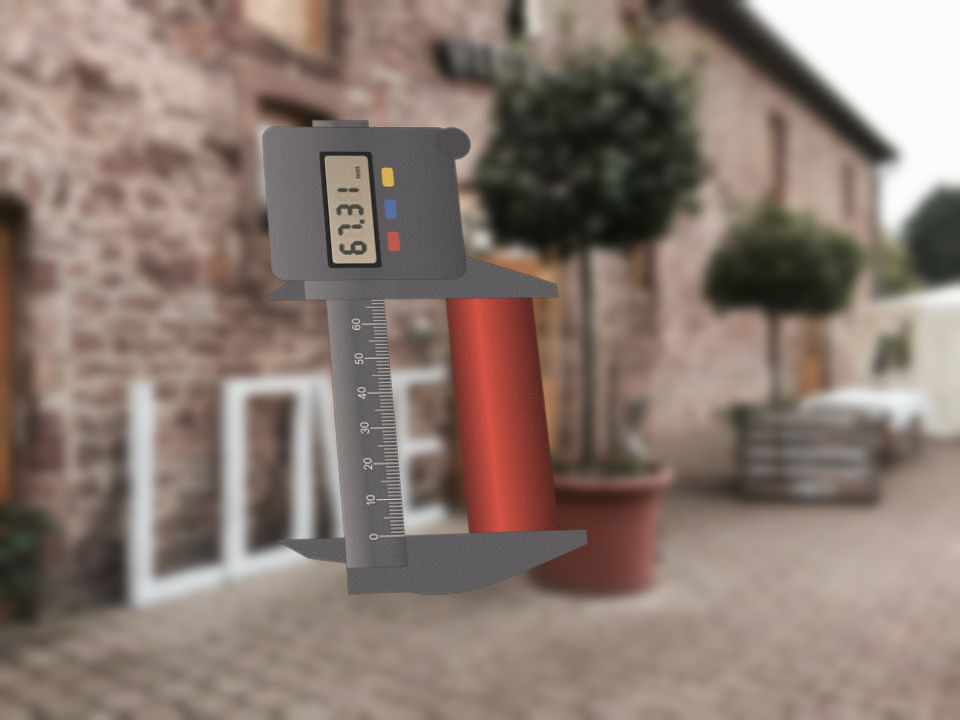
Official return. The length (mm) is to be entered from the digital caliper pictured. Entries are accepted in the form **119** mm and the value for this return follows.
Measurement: **67.31** mm
